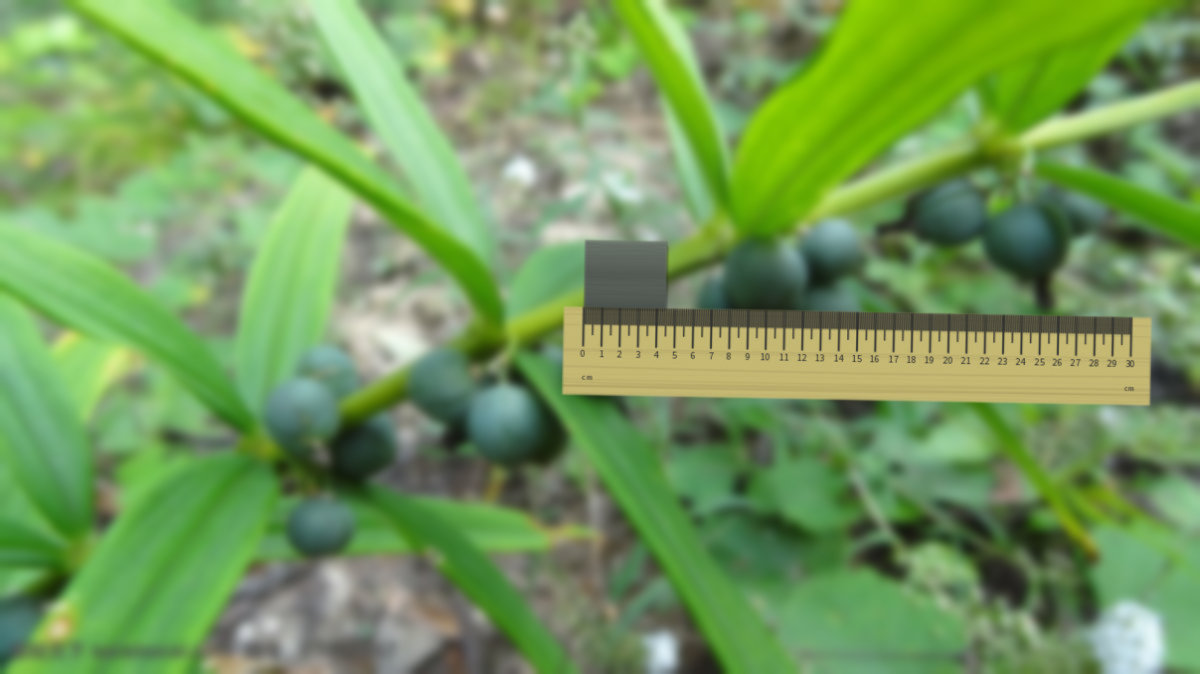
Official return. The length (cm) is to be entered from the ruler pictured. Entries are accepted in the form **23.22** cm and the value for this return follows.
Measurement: **4.5** cm
